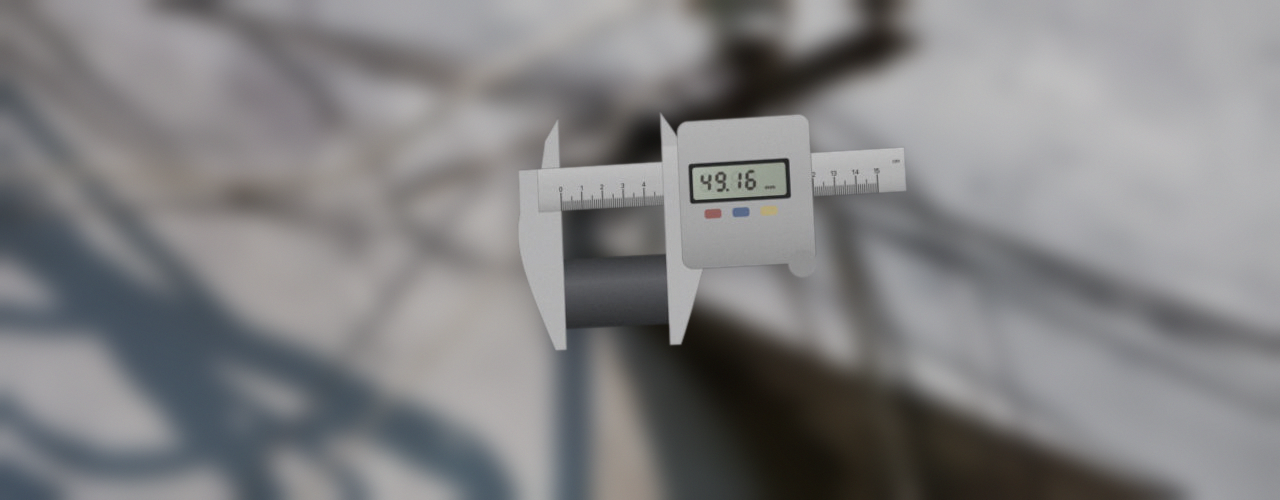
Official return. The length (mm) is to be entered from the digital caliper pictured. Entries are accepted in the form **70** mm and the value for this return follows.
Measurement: **49.16** mm
